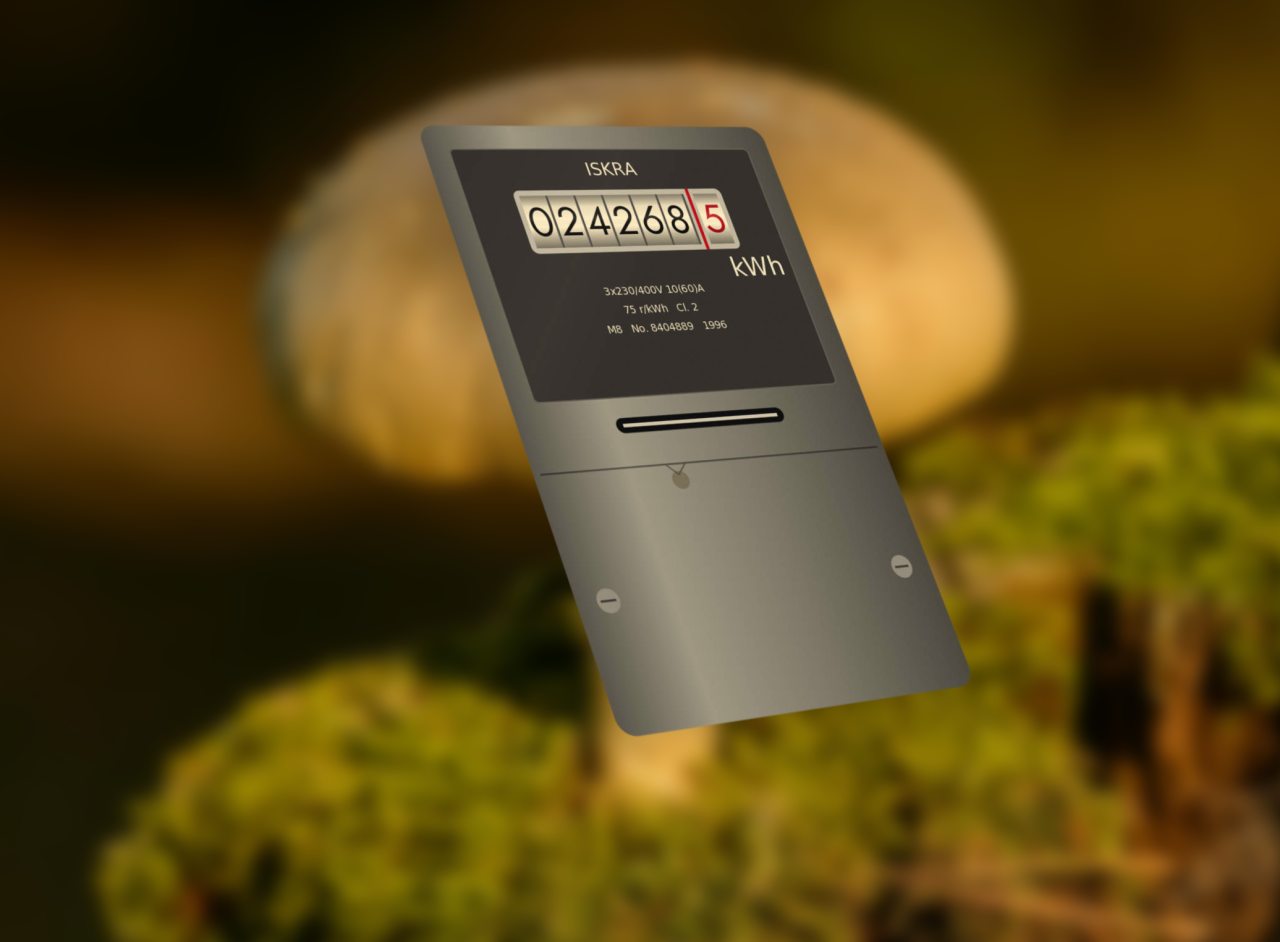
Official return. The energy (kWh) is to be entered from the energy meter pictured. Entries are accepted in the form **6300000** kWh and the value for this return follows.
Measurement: **24268.5** kWh
